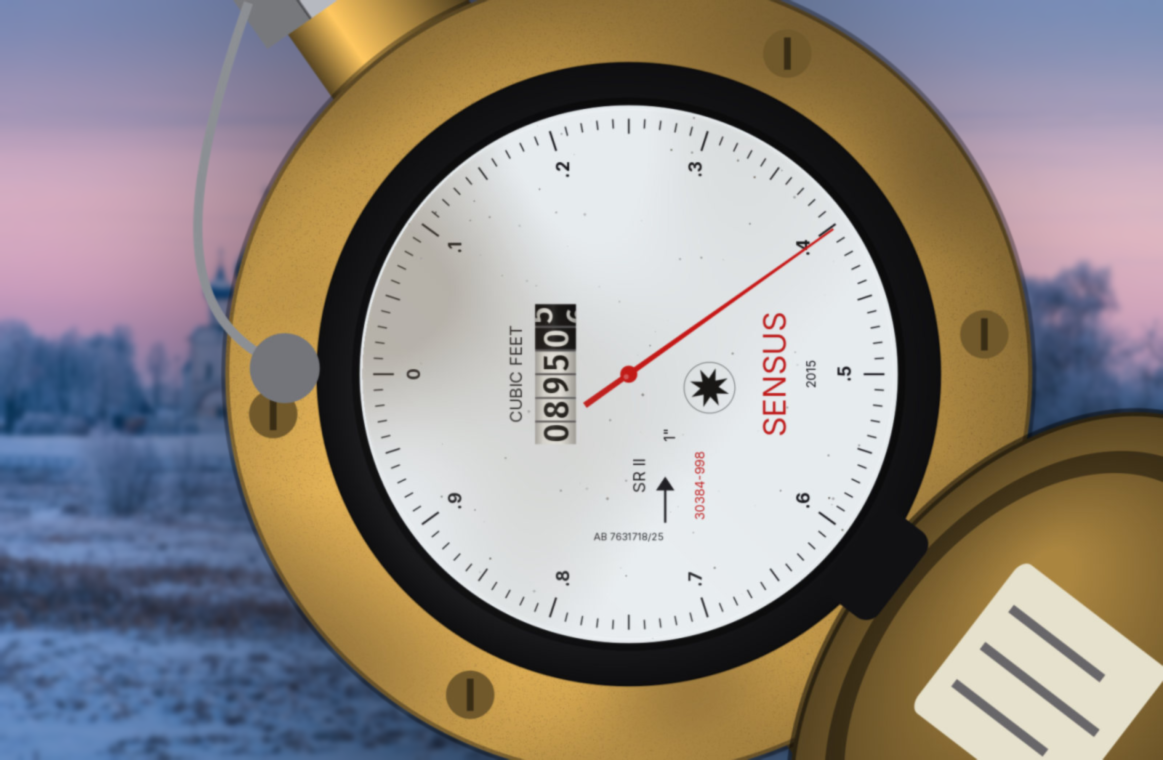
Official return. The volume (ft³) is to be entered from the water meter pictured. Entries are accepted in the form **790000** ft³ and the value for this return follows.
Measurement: **89505.40** ft³
